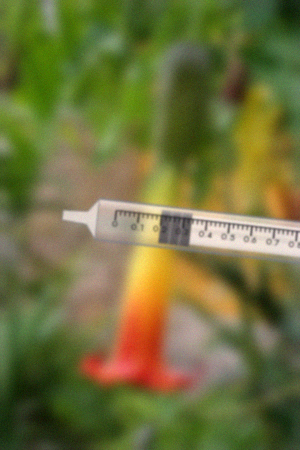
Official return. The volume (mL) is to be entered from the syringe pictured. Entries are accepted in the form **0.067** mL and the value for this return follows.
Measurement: **0.2** mL
